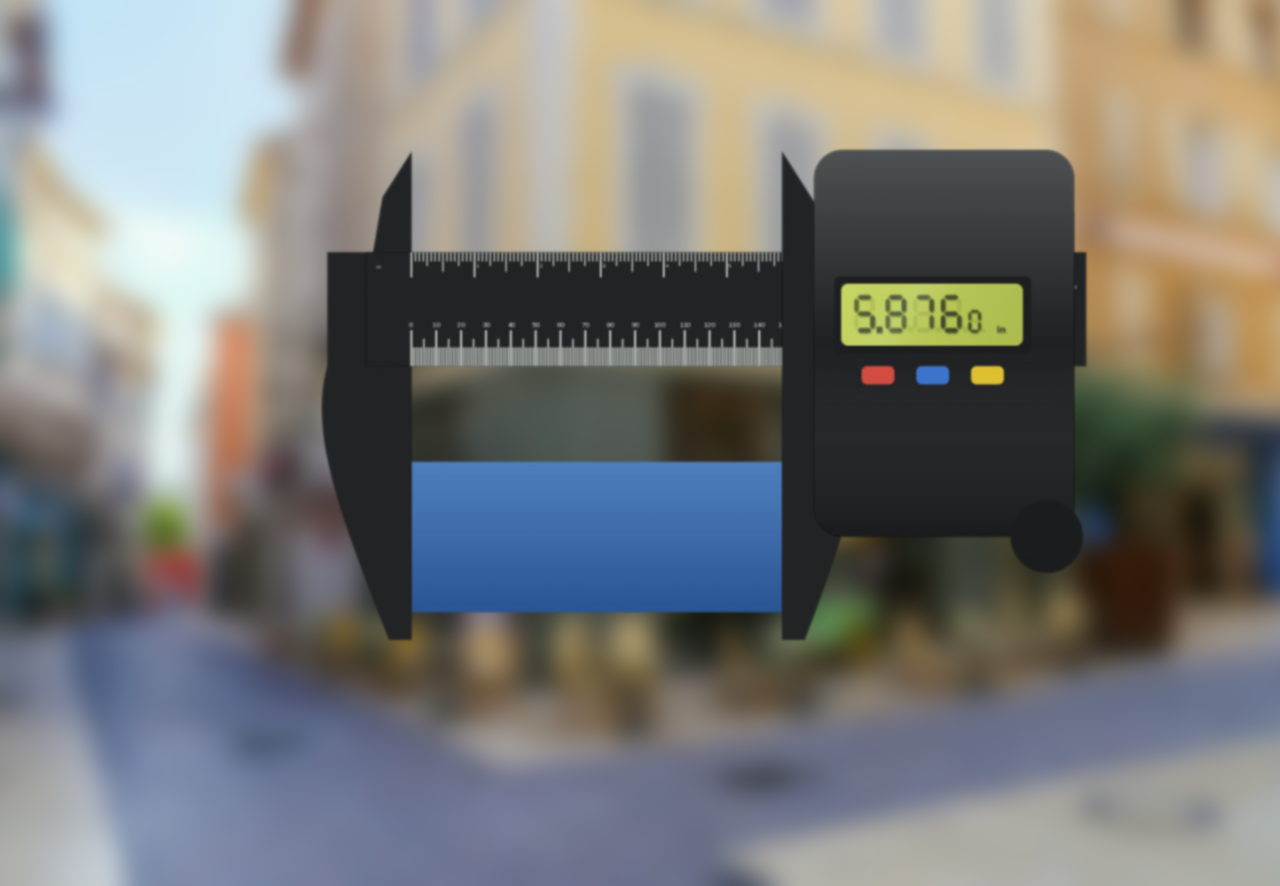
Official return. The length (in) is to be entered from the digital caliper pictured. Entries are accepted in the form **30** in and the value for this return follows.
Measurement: **5.8760** in
